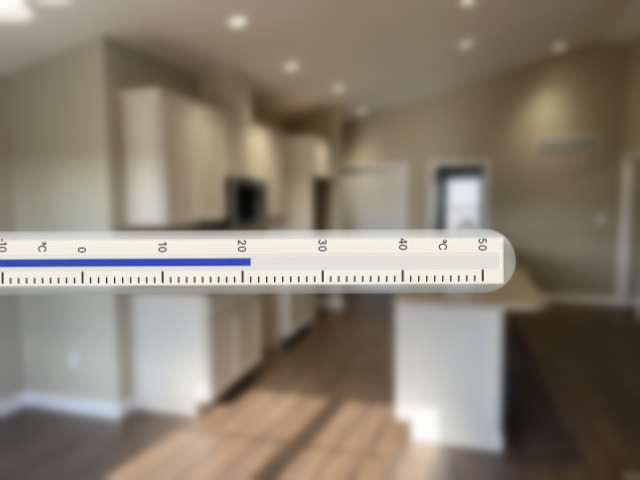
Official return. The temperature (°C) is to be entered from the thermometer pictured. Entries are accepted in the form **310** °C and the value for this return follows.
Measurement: **21** °C
